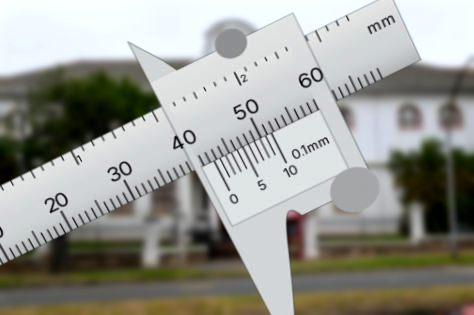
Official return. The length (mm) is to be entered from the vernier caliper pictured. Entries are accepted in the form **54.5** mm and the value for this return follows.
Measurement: **42.6** mm
